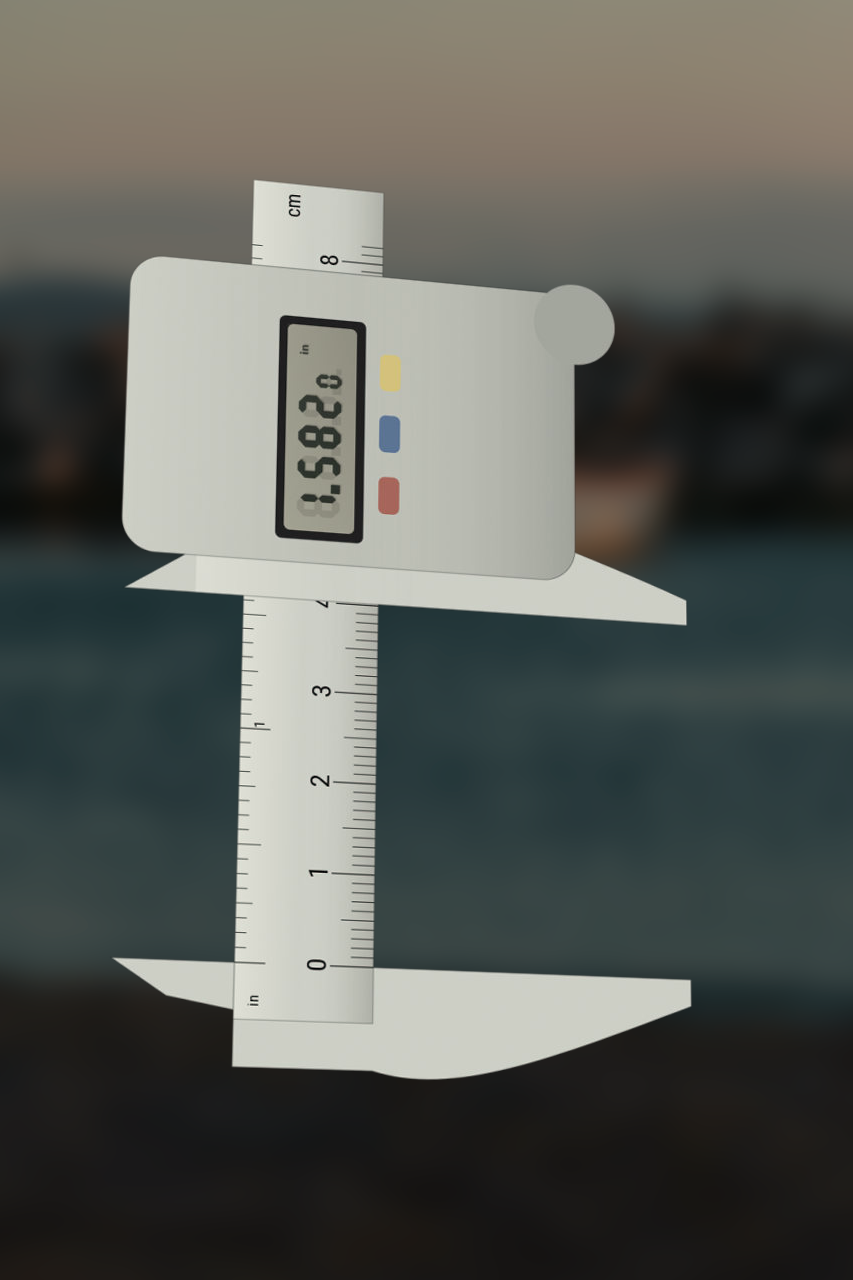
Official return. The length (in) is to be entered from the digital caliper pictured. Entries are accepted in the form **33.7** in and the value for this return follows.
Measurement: **1.5820** in
